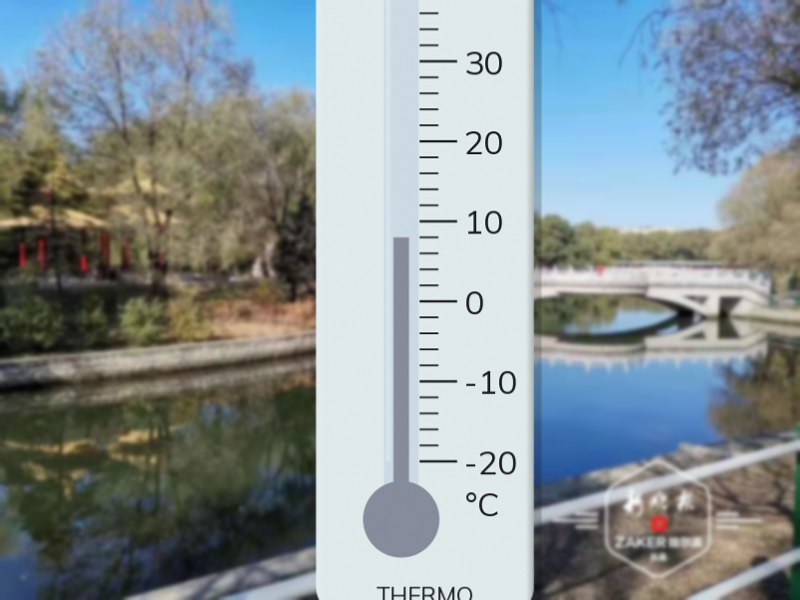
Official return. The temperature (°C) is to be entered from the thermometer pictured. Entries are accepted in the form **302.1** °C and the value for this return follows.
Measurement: **8** °C
